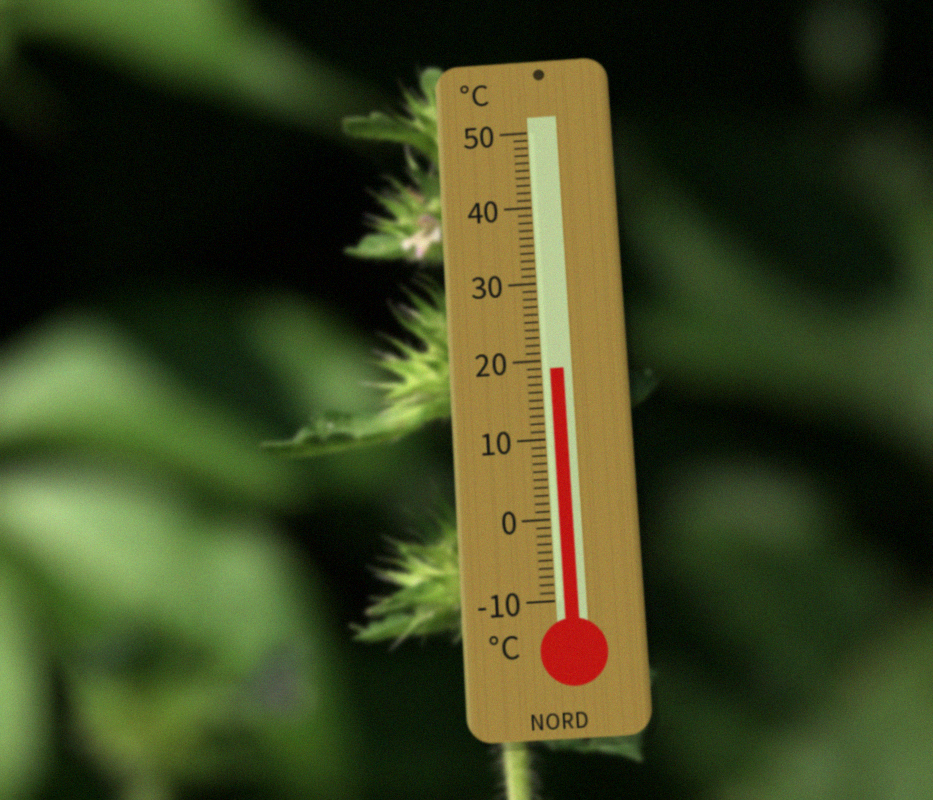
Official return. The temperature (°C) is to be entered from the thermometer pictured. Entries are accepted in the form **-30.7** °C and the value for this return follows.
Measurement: **19** °C
